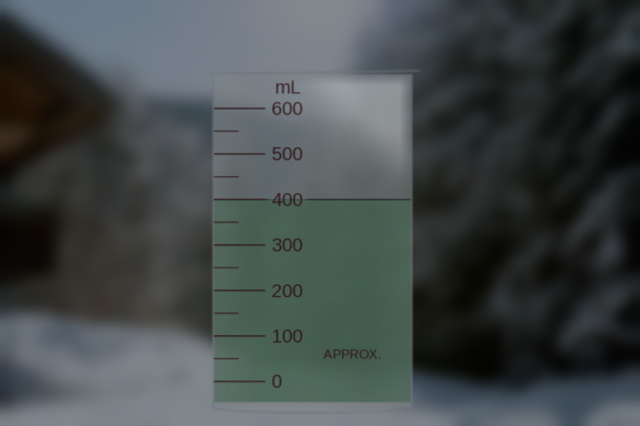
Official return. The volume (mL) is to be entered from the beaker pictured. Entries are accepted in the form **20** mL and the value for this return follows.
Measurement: **400** mL
